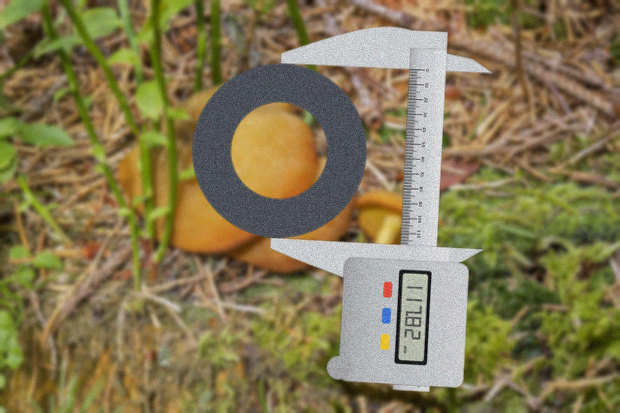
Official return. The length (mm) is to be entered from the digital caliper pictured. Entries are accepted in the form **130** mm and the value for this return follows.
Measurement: **117.82** mm
